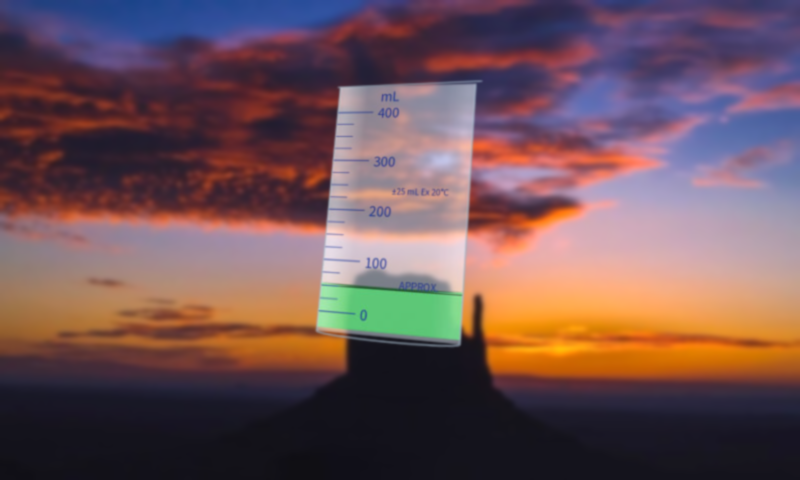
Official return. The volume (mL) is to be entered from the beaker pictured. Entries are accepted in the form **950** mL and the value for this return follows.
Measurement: **50** mL
